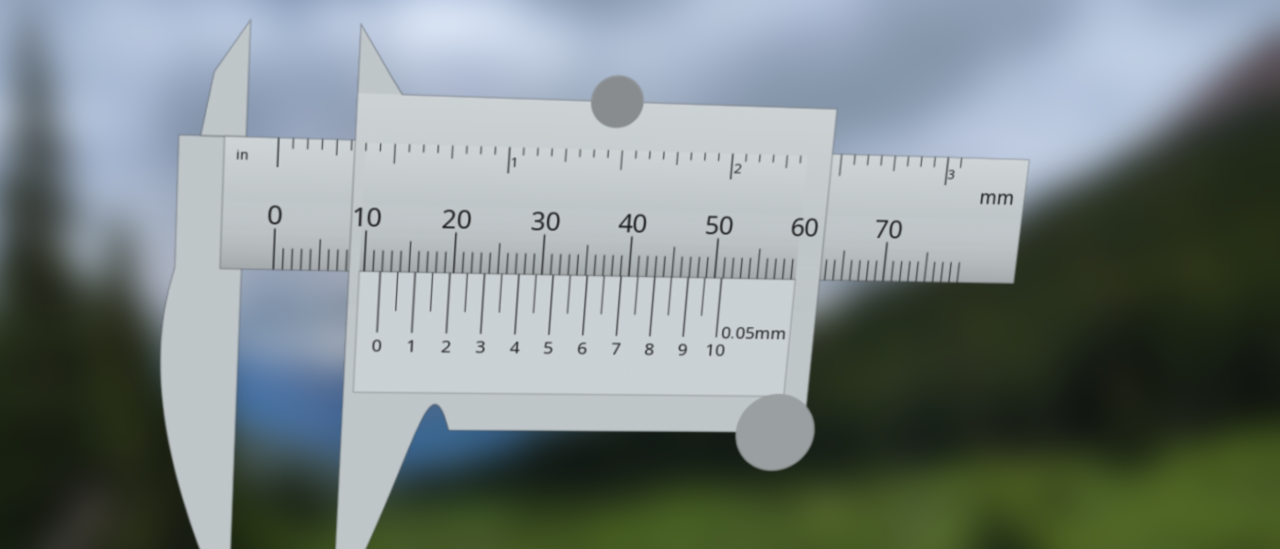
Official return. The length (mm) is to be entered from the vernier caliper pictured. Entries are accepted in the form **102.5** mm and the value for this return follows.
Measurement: **11.8** mm
